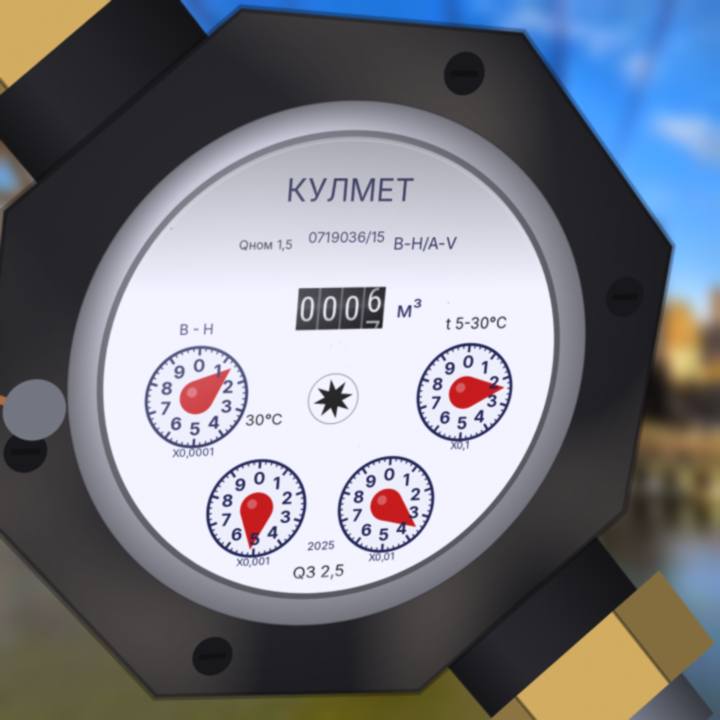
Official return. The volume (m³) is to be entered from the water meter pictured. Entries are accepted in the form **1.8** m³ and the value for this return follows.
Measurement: **6.2351** m³
